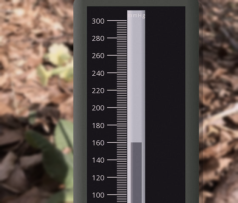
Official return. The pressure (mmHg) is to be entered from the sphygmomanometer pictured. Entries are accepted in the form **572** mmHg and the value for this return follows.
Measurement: **160** mmHg
